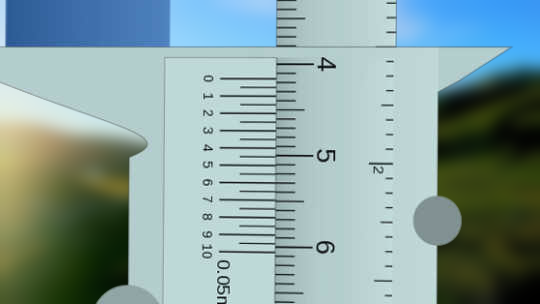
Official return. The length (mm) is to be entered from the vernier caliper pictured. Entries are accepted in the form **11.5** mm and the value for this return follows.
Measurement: **41.6** mm
